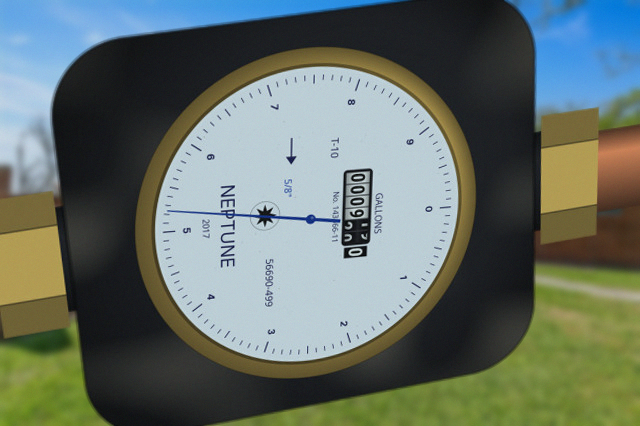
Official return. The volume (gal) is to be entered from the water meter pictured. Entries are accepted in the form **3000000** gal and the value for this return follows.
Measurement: **9195.2** gal
